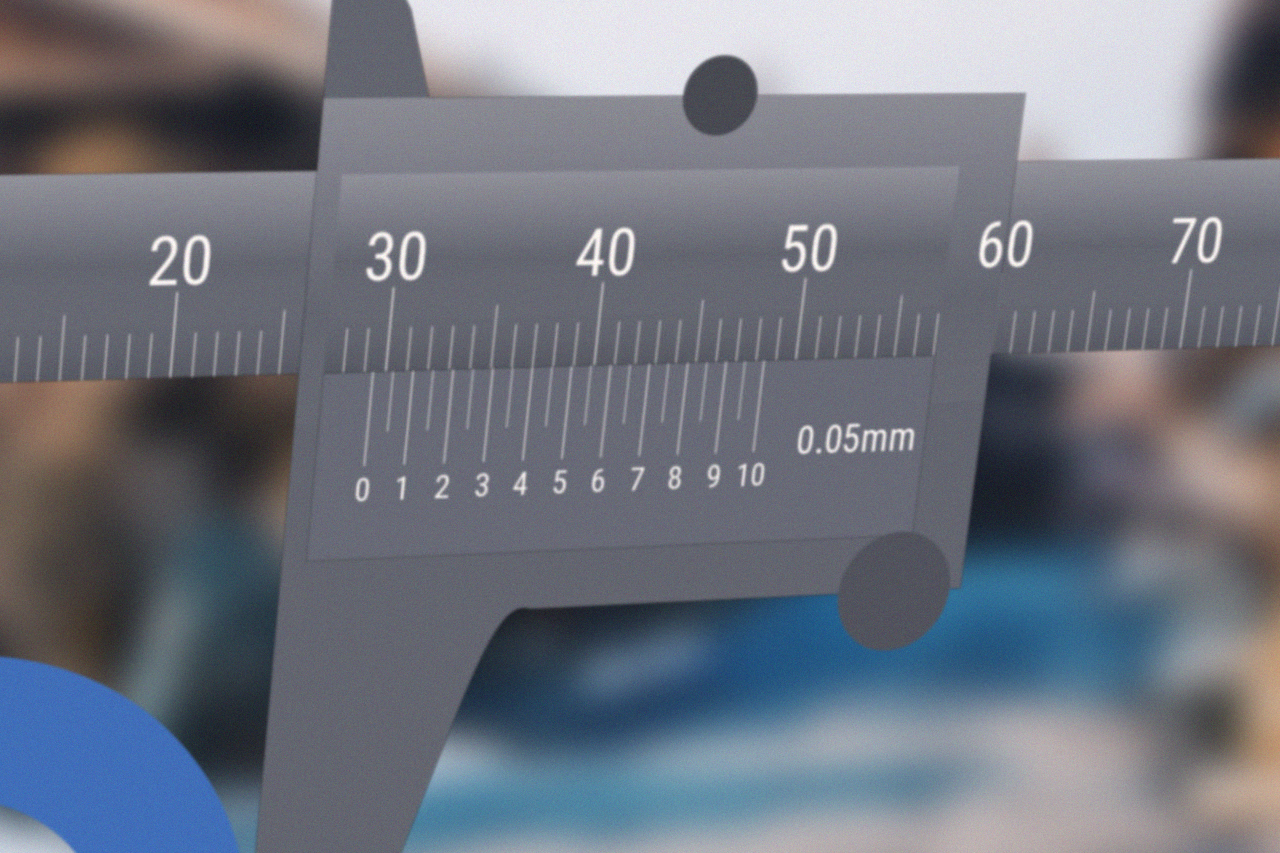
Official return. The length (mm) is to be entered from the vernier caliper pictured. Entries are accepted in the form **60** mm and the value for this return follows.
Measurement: **29.4** mm
